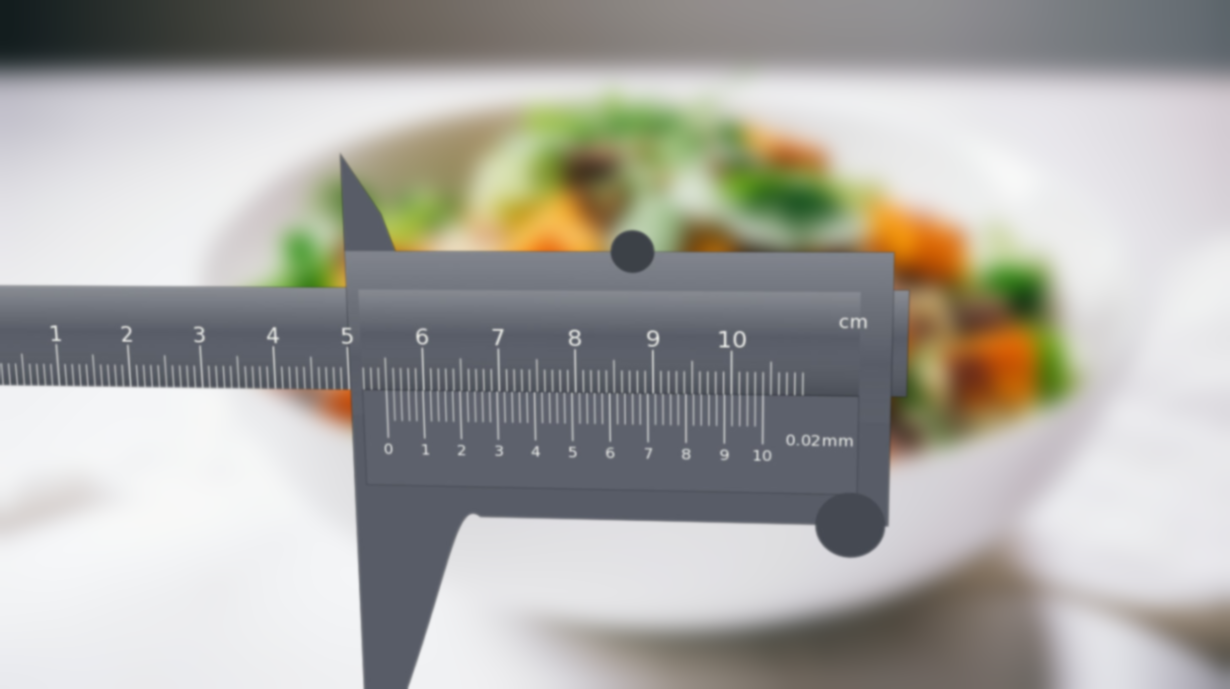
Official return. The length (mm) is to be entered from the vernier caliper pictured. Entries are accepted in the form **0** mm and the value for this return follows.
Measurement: **55.0** mm
